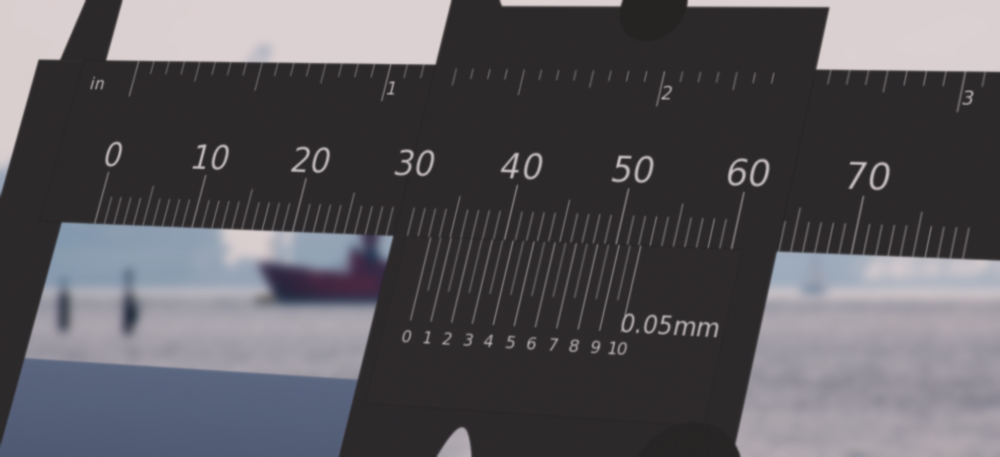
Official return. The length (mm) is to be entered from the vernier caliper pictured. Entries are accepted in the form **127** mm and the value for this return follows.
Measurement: **33.2** mm
